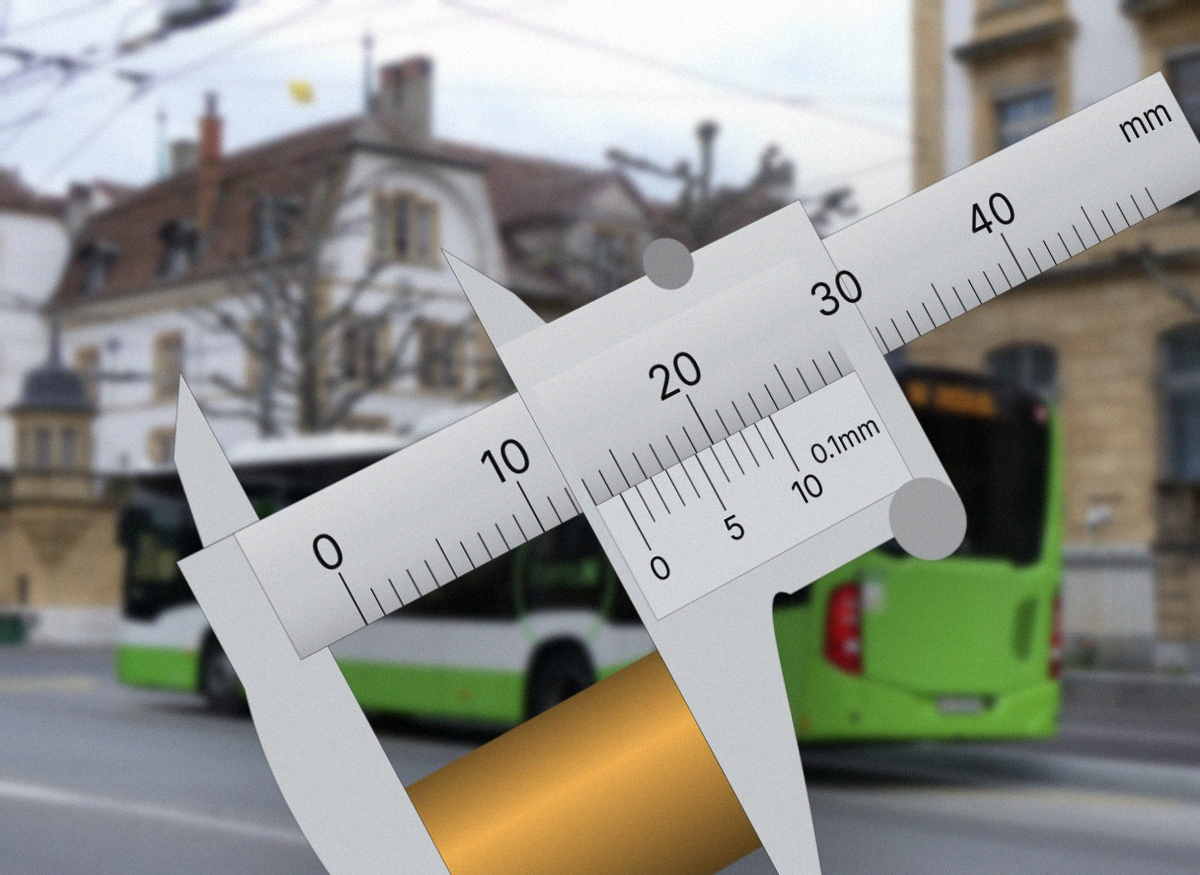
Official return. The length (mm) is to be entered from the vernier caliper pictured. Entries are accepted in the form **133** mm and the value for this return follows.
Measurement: **14.4** mm
